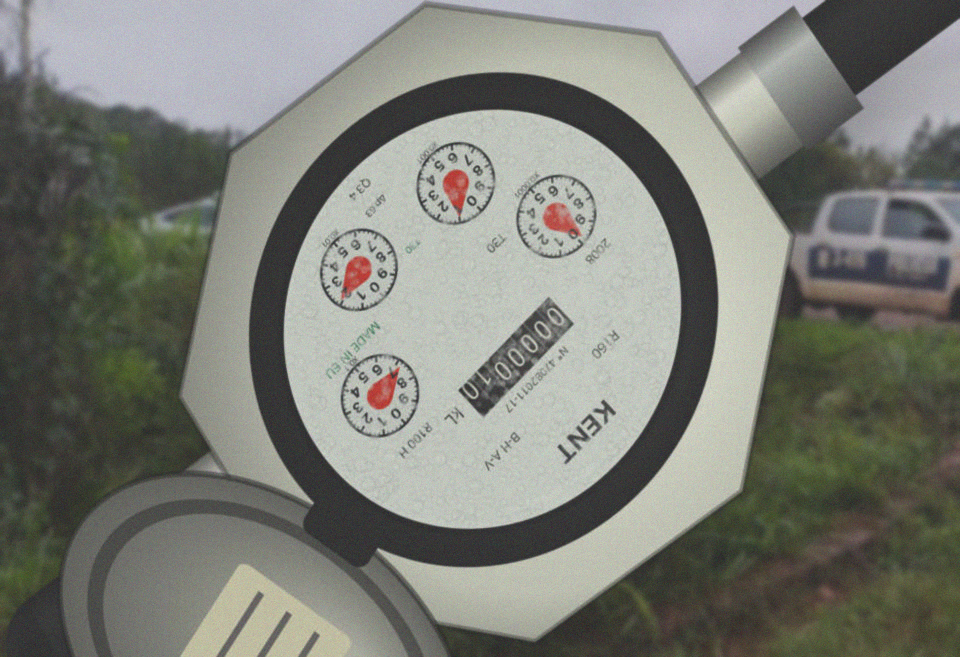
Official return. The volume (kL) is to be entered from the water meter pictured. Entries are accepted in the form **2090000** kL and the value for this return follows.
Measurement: **9.7209** kL
